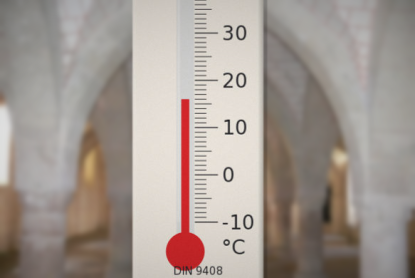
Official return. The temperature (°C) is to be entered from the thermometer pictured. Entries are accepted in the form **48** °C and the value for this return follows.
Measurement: **16** °C
